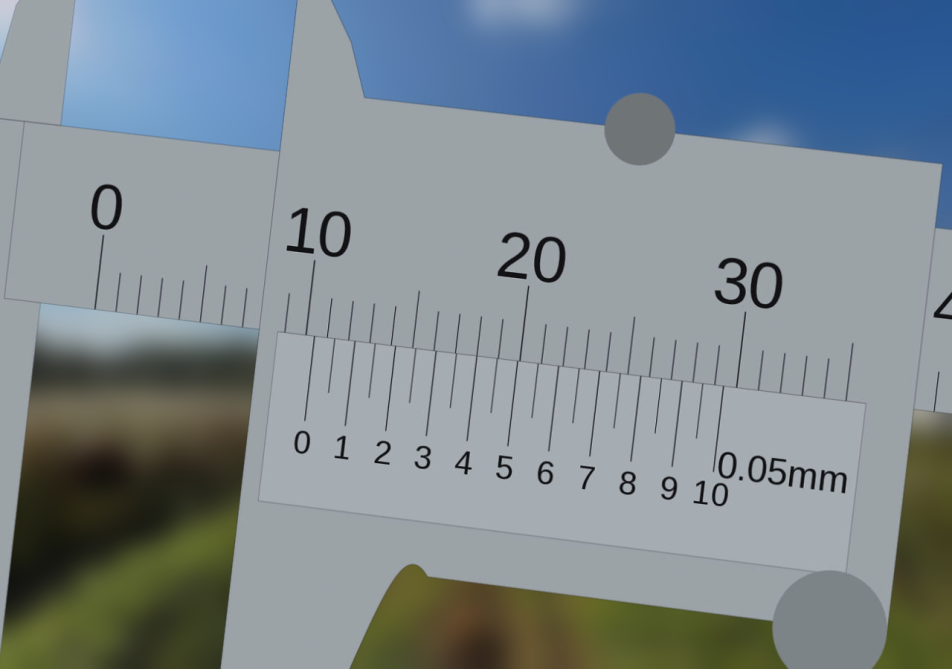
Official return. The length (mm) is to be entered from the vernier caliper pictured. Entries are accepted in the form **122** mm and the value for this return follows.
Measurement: **10.40** mm
